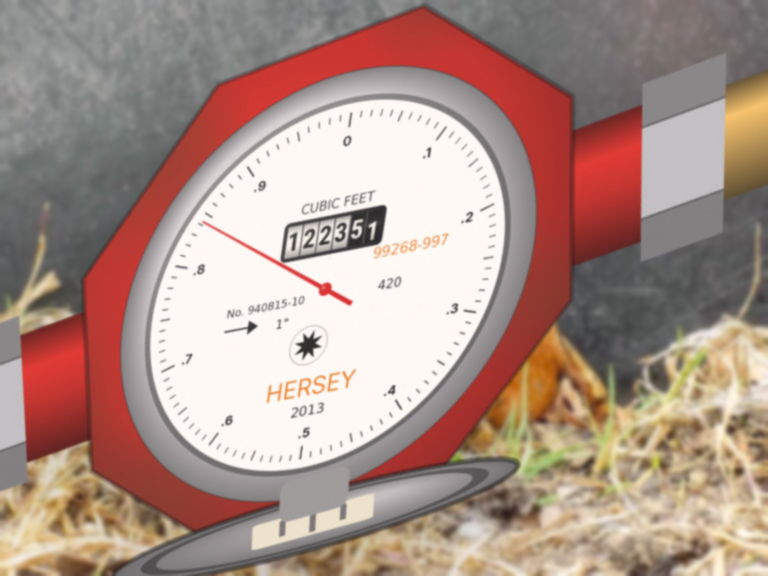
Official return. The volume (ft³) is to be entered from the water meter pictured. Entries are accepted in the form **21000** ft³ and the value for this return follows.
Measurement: **122350.84** ft³
